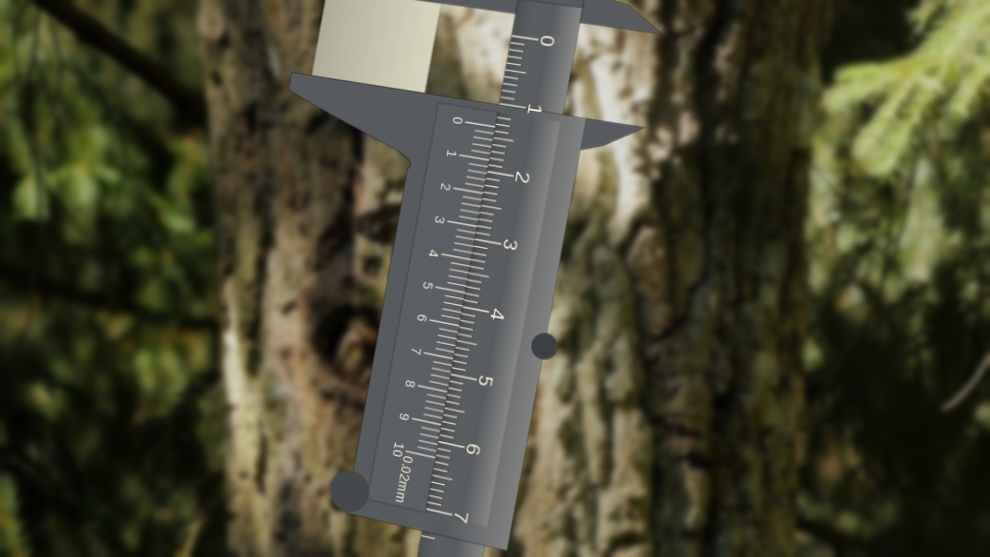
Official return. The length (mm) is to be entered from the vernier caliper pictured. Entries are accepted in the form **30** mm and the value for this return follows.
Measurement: **13.4** mm
